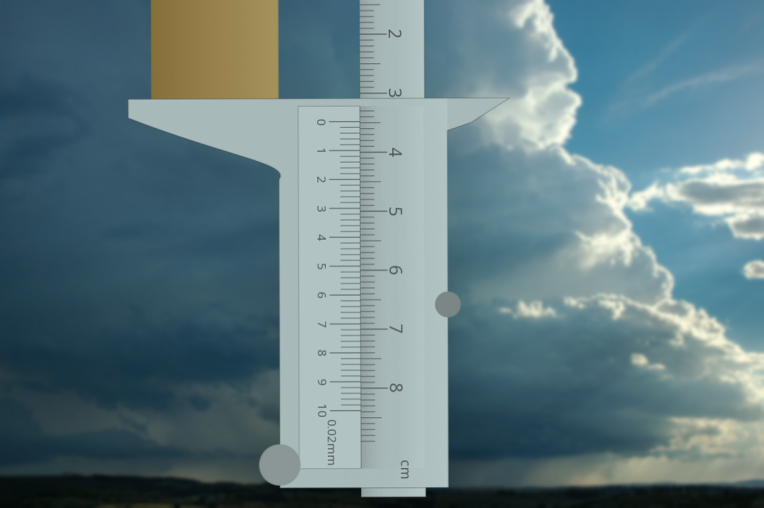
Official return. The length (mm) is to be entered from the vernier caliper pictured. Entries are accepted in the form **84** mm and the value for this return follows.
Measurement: **34.8** mm
